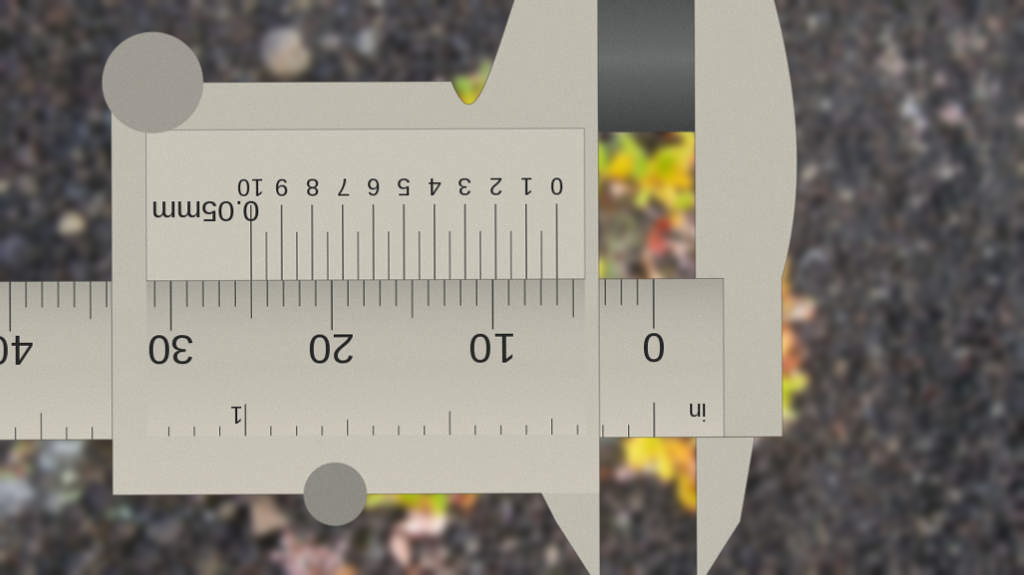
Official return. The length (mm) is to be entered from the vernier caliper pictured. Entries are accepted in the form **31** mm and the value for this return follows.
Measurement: **6.0** mm
